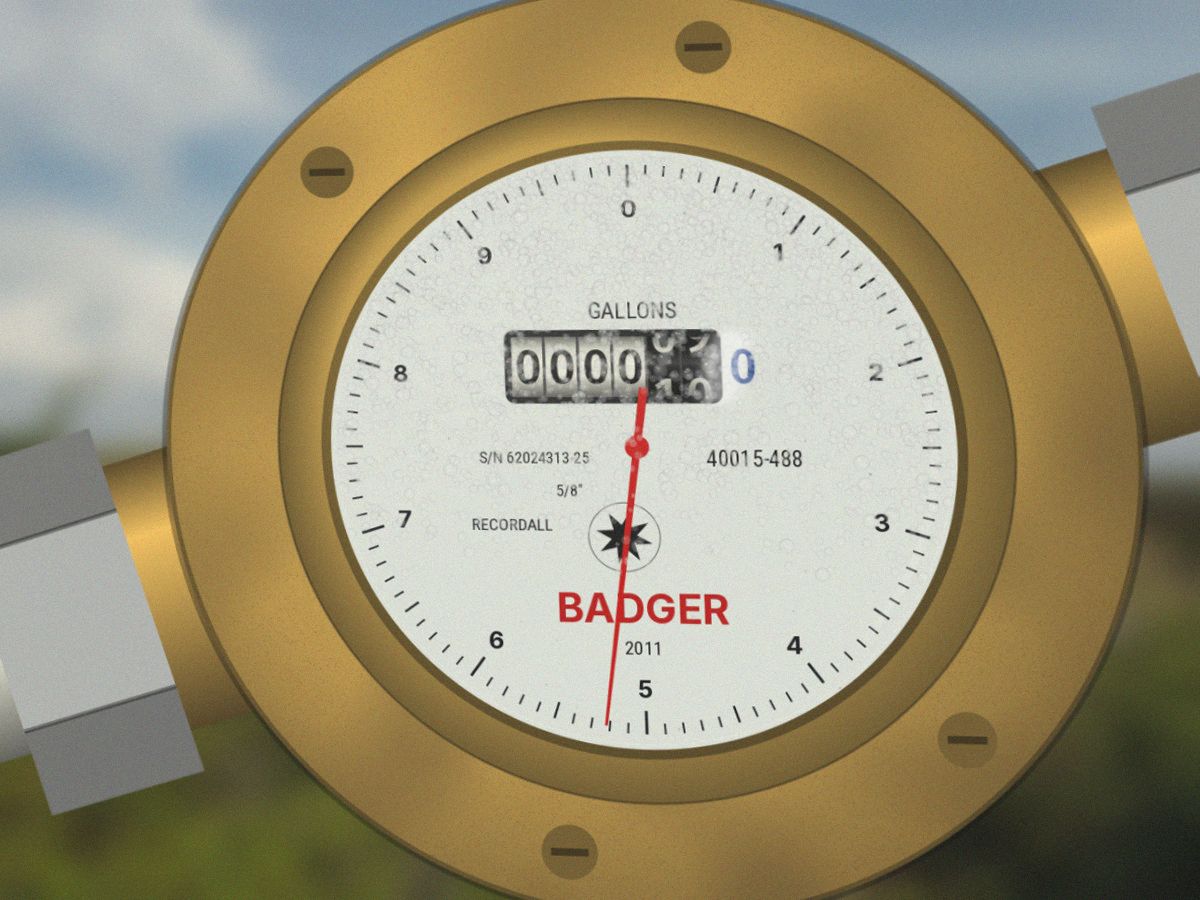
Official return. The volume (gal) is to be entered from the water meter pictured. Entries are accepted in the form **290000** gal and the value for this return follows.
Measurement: **95.2** gal
